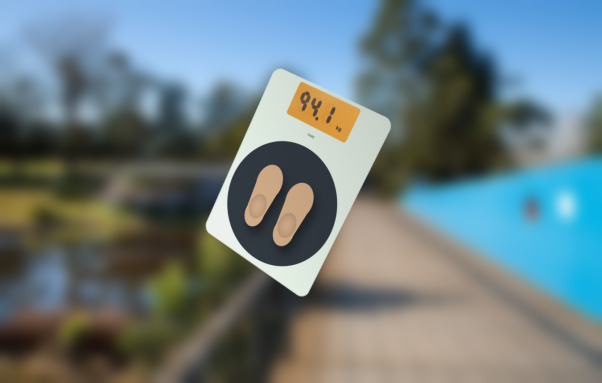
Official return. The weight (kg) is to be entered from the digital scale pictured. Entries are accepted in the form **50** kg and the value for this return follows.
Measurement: **94.1** kg
